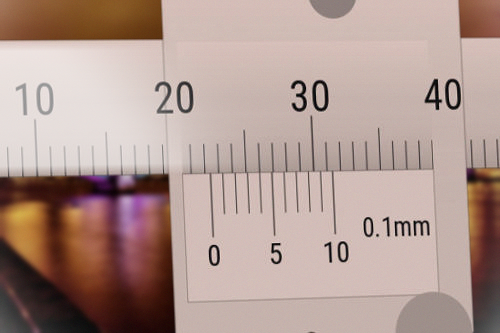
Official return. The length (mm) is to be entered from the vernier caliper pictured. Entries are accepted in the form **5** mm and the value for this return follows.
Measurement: **22.4** mm
